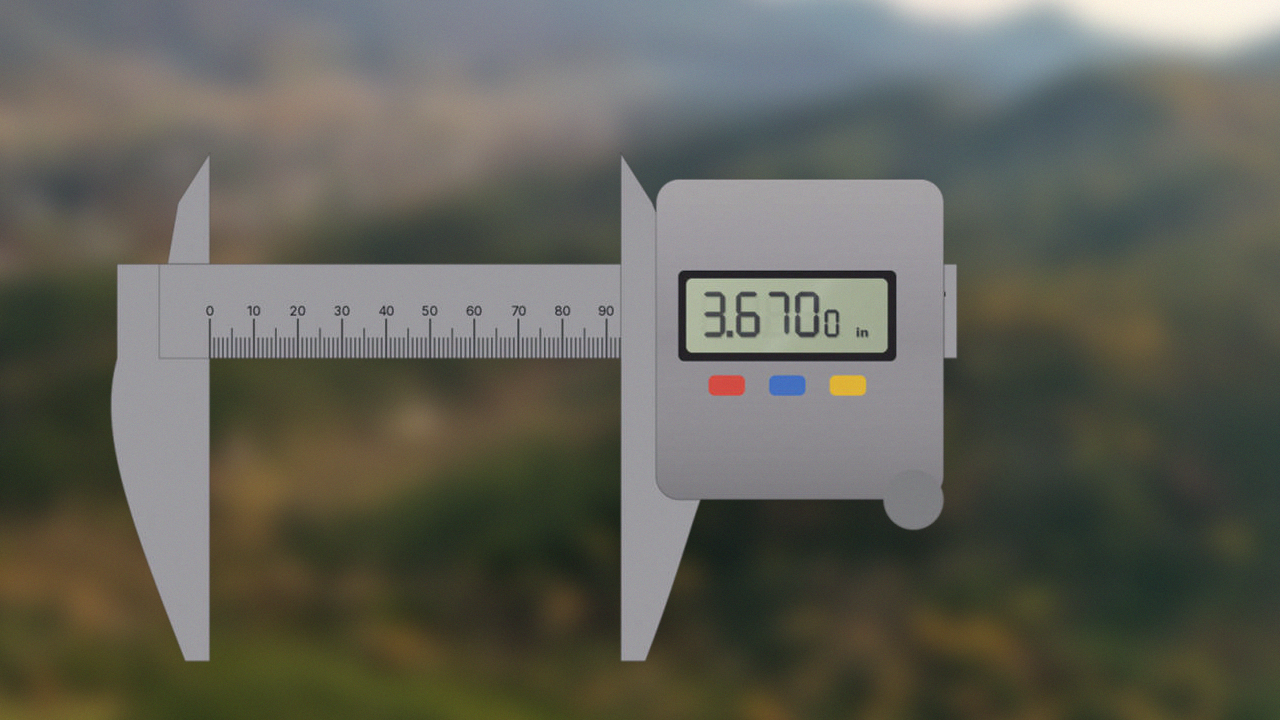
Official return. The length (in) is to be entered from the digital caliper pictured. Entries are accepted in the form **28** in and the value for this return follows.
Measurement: **3.6700** in
